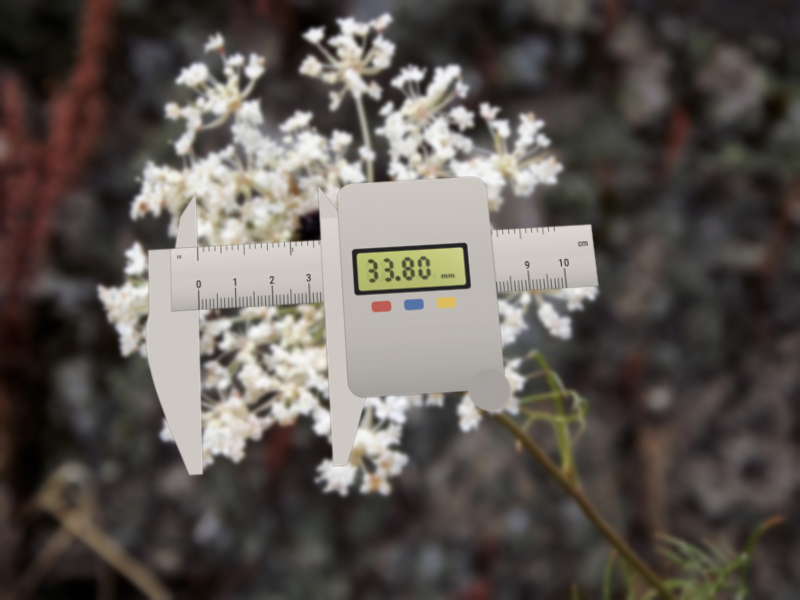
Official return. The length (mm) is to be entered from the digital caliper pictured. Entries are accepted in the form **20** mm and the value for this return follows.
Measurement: **33.80** mm
